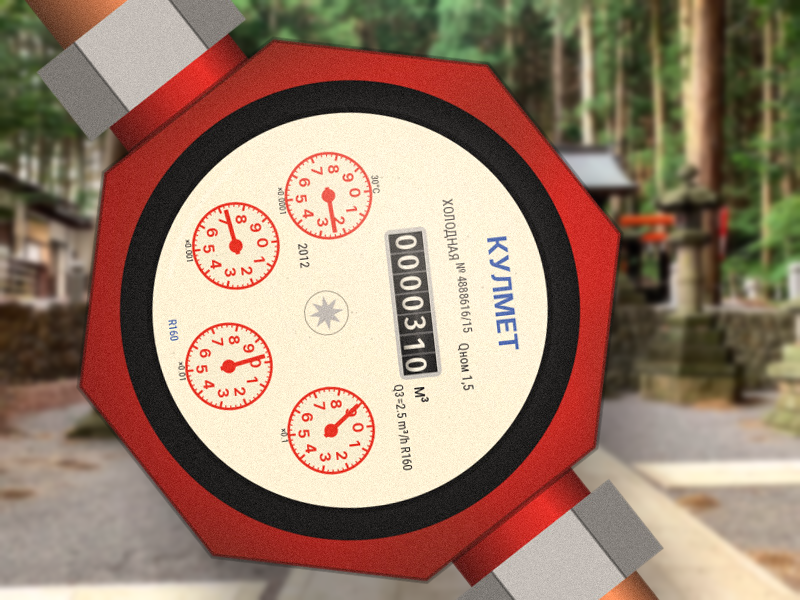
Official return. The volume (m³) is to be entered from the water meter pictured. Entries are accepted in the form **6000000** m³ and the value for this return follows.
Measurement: **309.8972** m³
